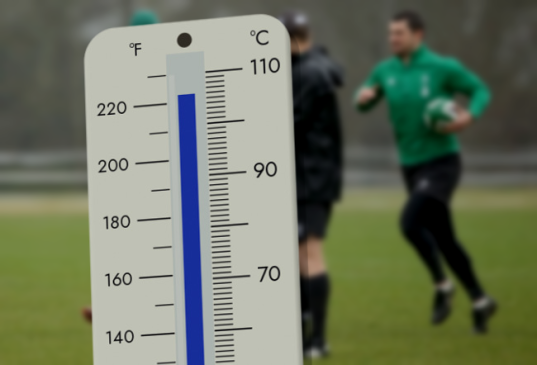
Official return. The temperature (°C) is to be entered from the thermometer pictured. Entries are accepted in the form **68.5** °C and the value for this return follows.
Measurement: **106** °C
